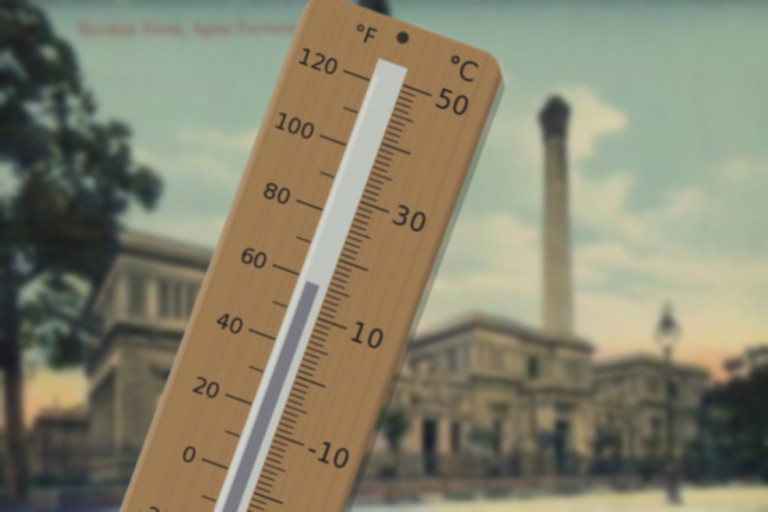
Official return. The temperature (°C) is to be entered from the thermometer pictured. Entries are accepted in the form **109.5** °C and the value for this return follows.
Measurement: **15** °C
